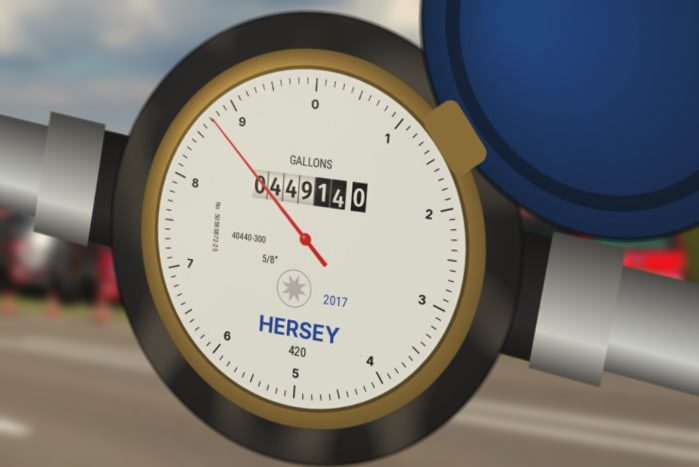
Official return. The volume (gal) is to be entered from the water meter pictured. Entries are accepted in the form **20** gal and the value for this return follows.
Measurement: **449138.7** gal
